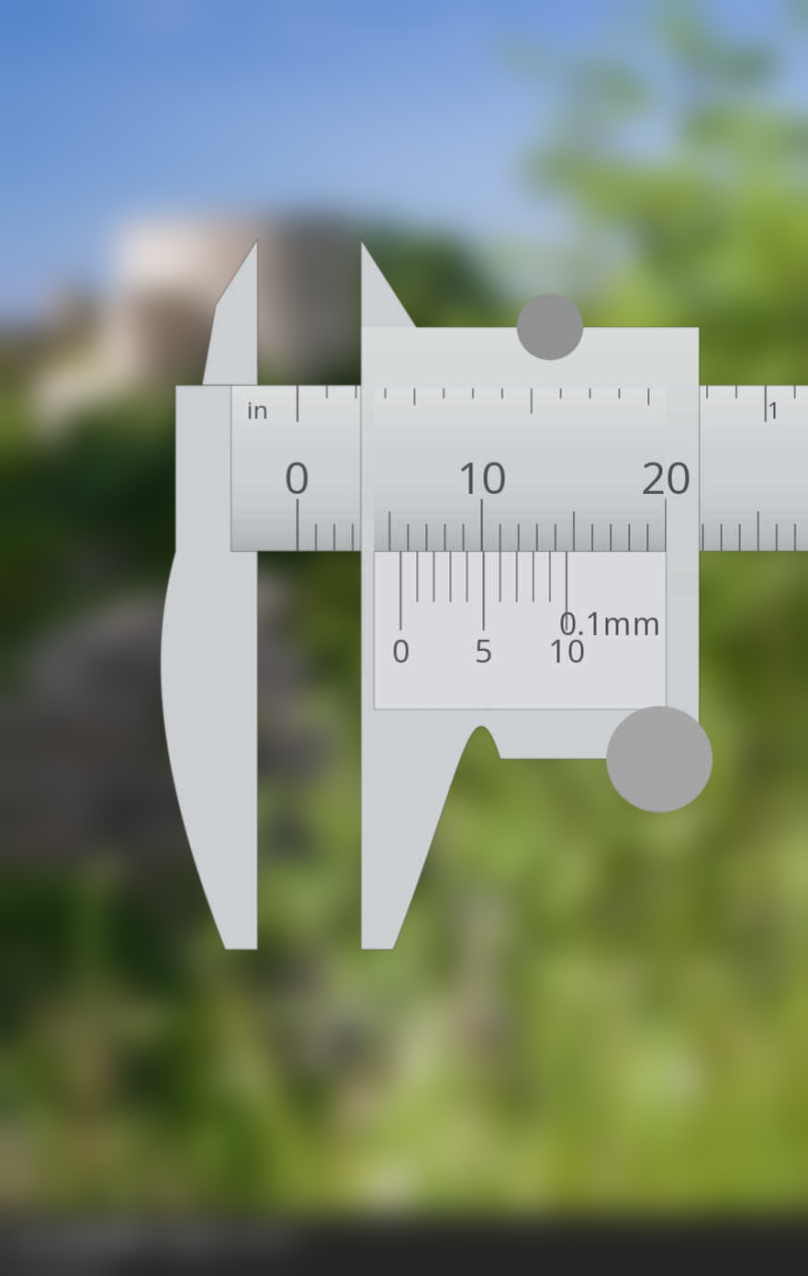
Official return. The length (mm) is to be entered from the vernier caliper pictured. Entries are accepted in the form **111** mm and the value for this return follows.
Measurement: **5.6** mm
